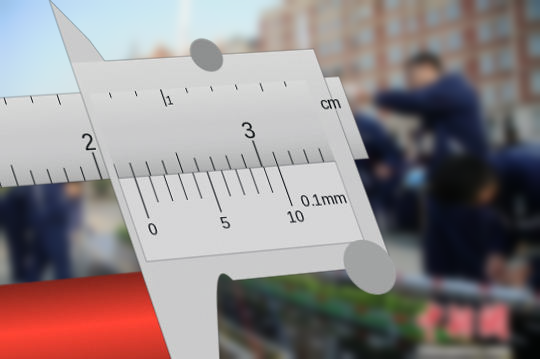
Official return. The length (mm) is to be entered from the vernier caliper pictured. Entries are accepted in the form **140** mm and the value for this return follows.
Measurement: **22.0** mm
